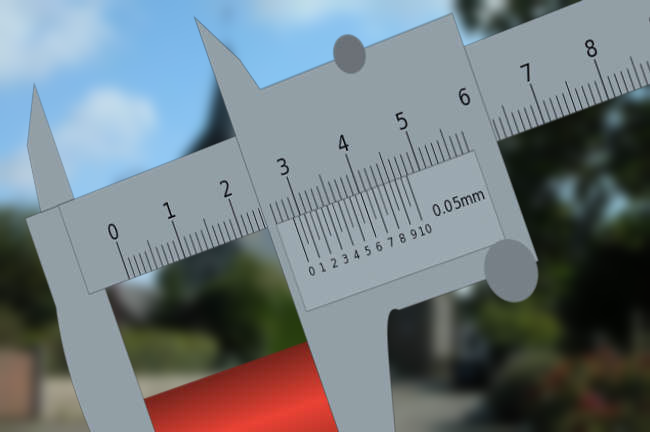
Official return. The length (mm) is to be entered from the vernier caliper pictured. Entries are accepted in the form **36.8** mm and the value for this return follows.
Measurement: **28.8** mm
